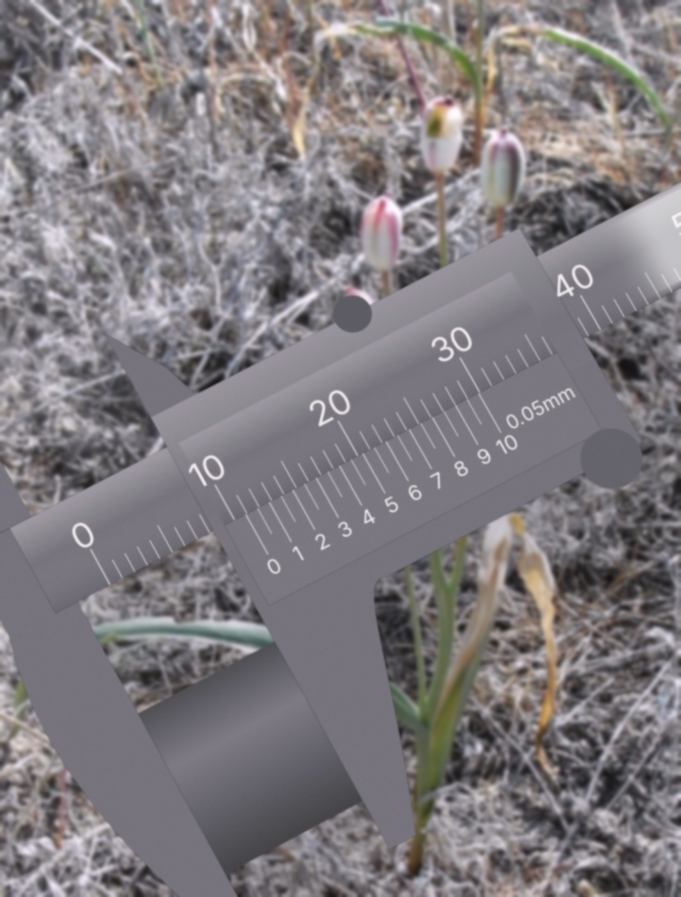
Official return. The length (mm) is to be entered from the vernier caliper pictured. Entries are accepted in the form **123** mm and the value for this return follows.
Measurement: **10.9** mm
